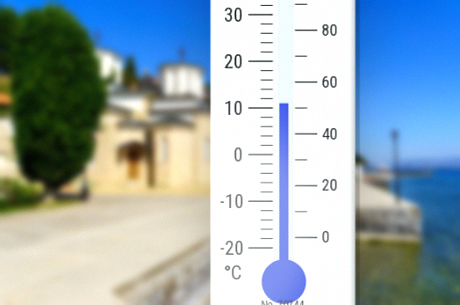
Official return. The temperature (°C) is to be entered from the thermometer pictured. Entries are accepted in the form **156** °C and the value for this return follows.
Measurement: **11** °C
